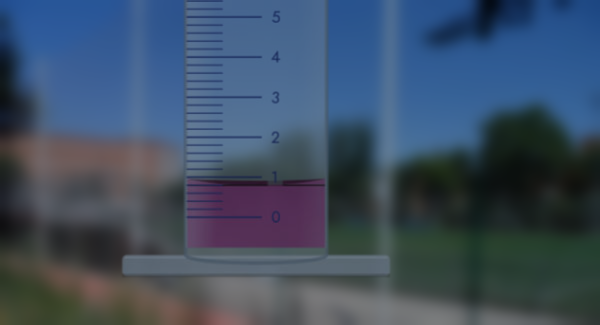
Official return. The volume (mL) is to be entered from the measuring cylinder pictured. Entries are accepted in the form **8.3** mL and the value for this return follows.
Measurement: **0.8** mL
